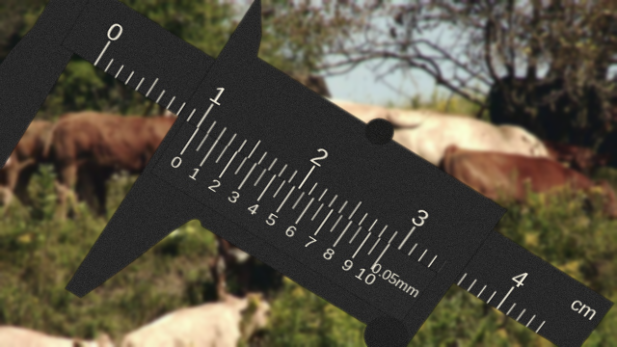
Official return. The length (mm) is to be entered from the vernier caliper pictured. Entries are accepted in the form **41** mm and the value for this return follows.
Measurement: **10.1** mm
